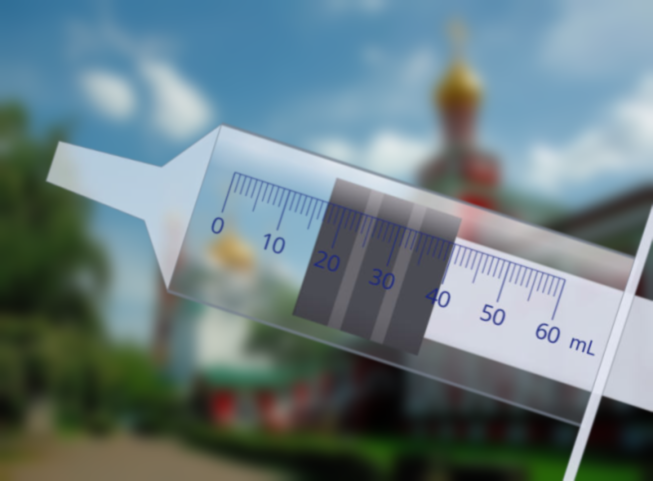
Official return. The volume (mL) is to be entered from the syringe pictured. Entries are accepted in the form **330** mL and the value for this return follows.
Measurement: **17** mL
